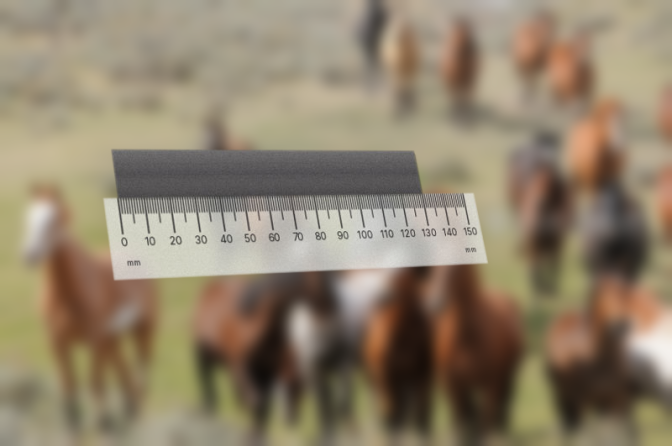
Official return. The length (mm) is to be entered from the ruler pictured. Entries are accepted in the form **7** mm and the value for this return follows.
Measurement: **130** mm
